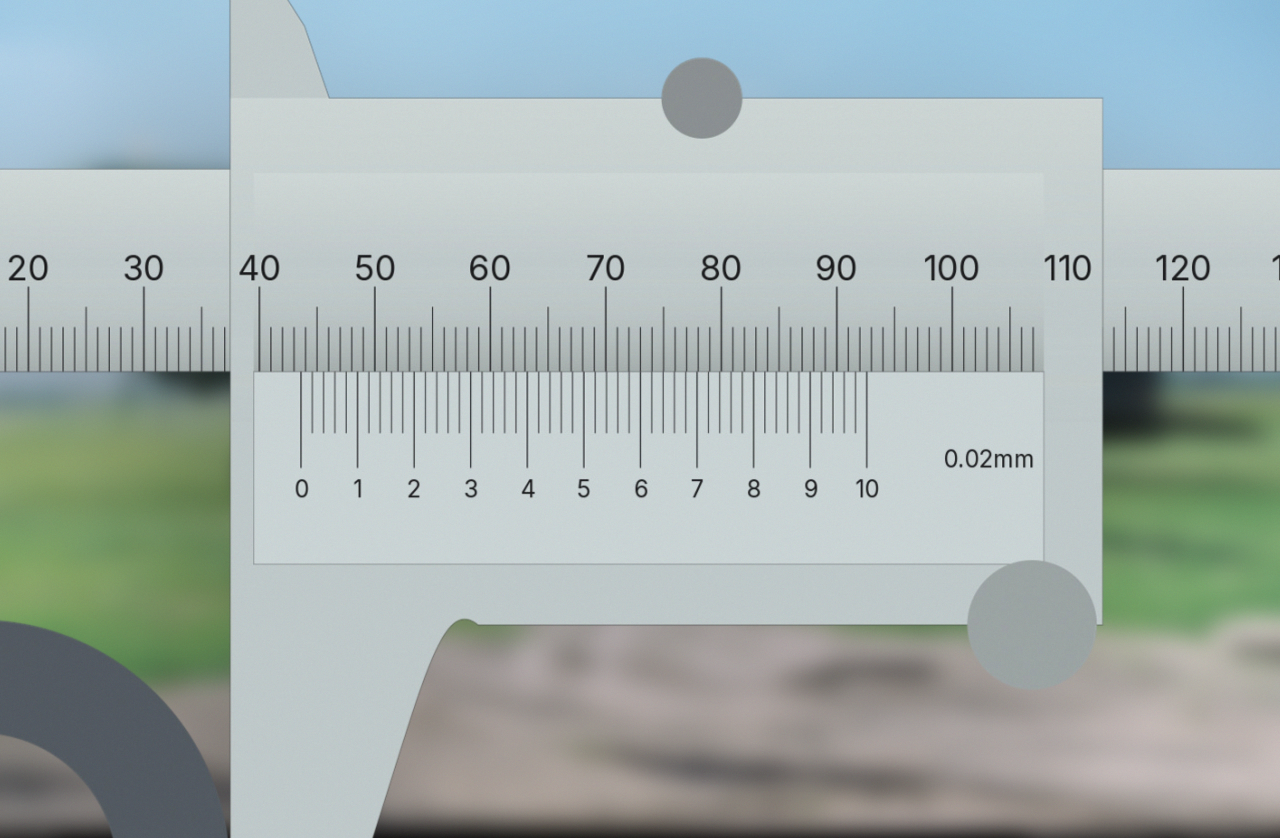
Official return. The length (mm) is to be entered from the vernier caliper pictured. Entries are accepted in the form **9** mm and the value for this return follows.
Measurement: **43.6** mm
